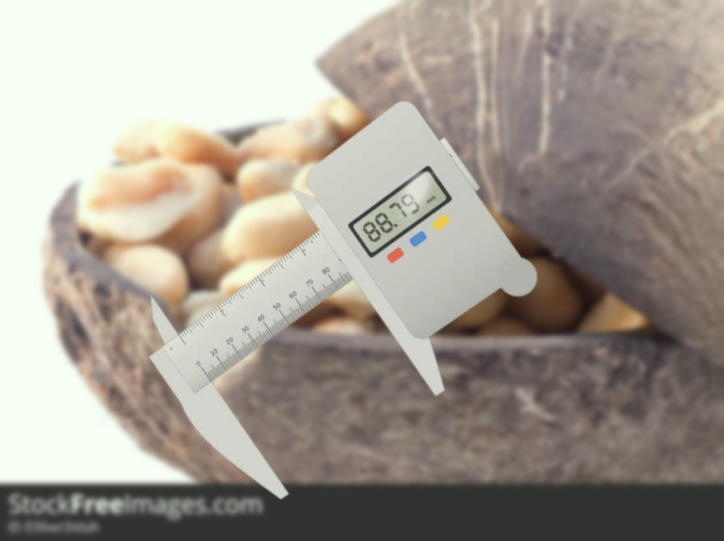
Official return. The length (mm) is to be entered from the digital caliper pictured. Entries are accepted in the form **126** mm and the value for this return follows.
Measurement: **88.79** mm
